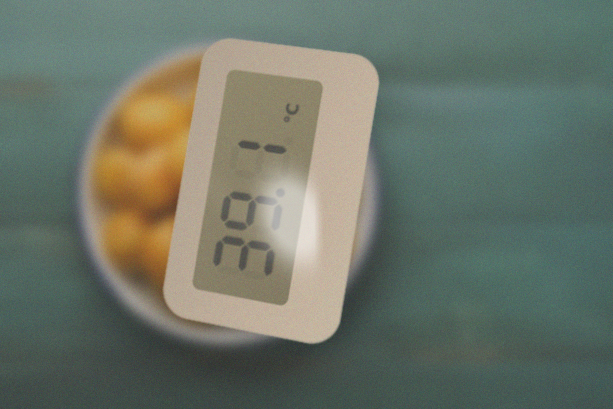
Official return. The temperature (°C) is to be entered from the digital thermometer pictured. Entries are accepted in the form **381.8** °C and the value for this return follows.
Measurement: **39.1** °C
